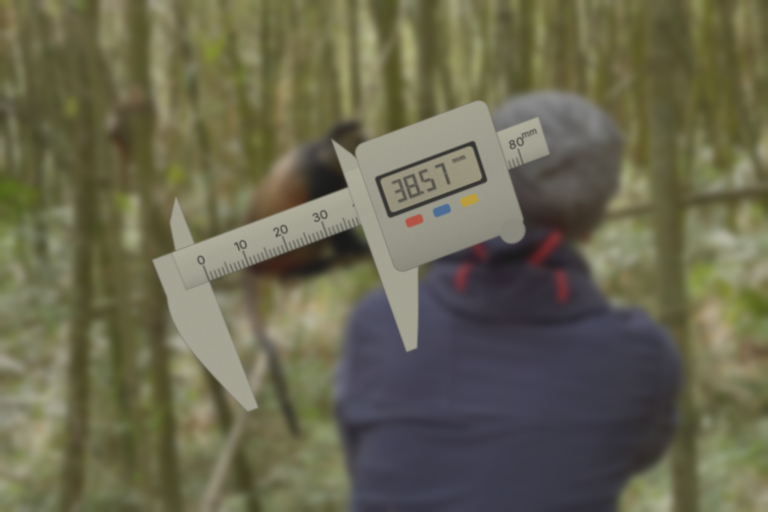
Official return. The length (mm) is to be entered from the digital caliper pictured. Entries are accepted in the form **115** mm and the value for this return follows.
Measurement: **38.57** mm
